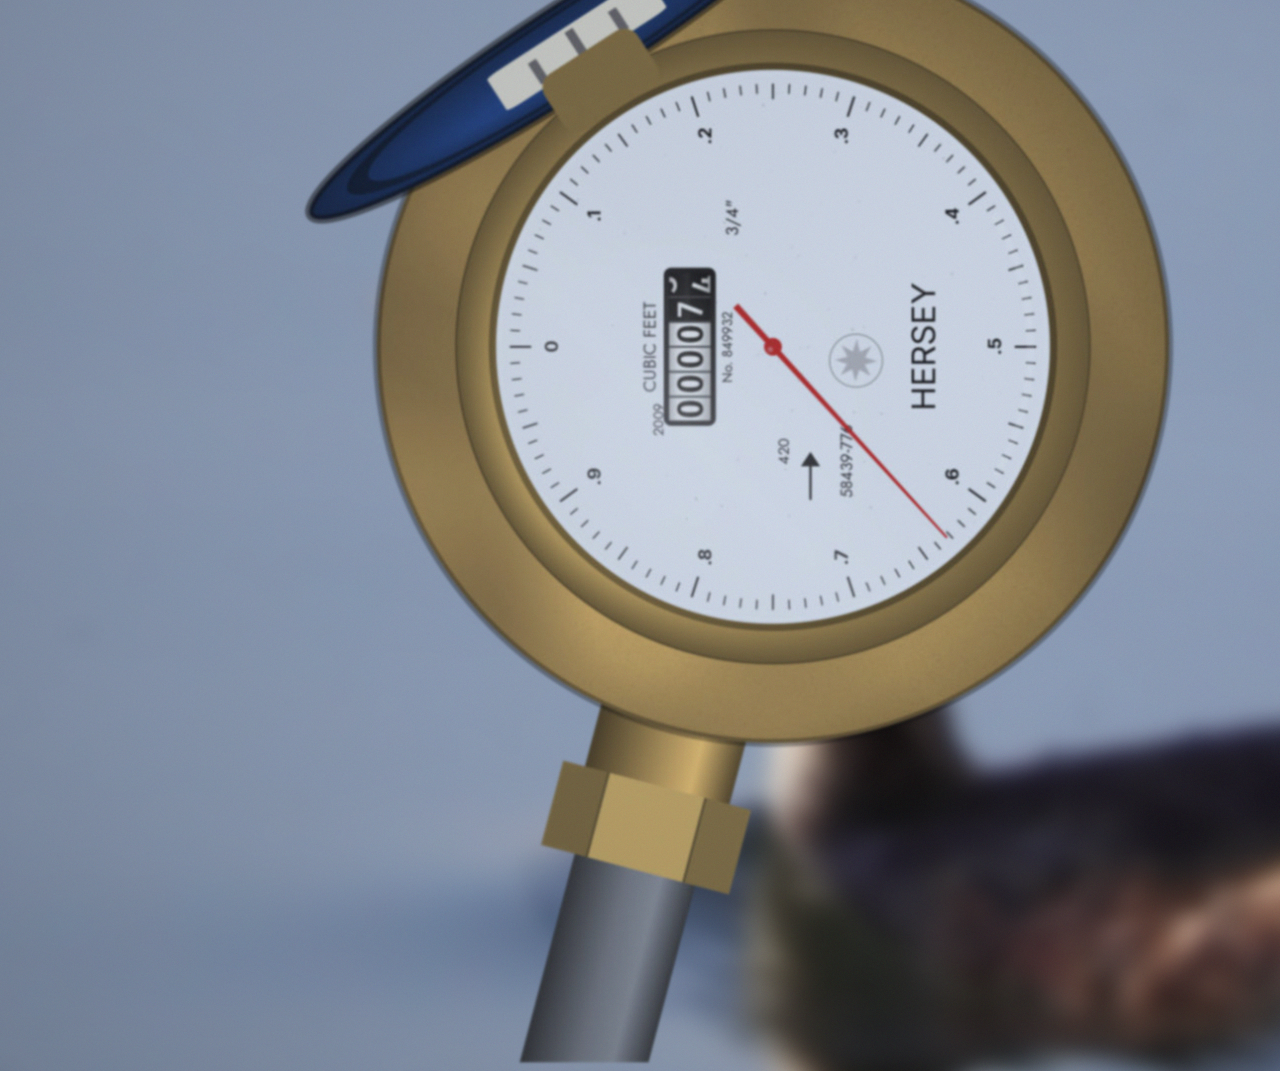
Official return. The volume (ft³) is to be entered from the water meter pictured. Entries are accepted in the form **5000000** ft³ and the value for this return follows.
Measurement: **73.63** ft³
